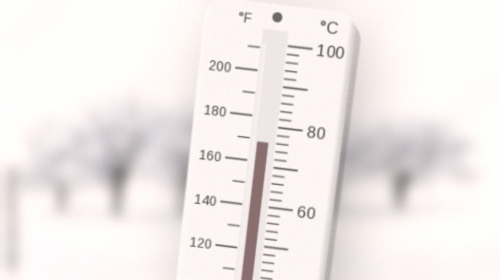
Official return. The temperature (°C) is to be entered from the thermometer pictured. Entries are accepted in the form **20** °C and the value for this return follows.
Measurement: **76** °C
